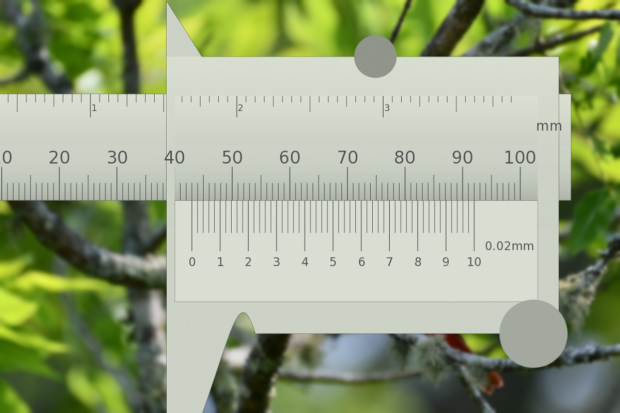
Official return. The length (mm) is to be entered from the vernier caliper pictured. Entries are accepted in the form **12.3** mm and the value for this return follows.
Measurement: **43.0** mm
